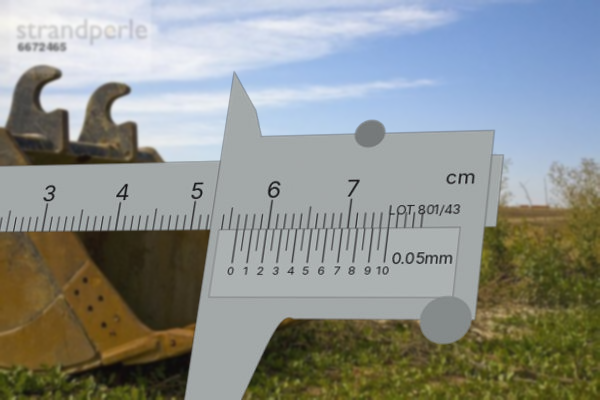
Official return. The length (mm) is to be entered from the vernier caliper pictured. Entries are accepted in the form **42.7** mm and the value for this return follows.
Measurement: **56.0** mm
